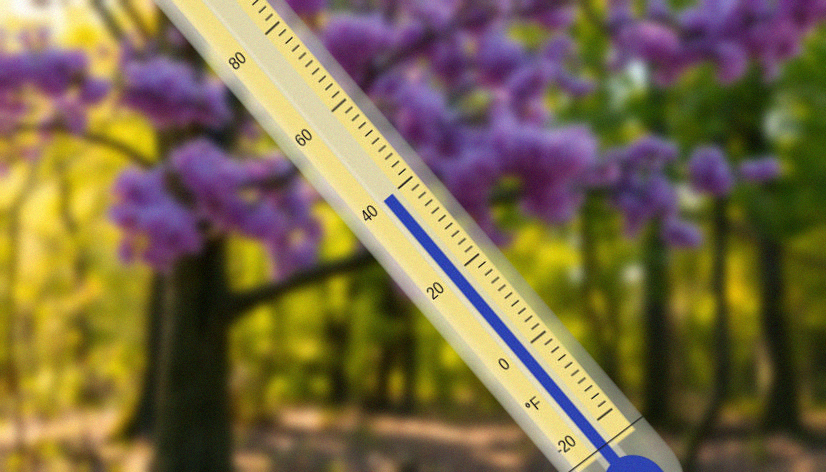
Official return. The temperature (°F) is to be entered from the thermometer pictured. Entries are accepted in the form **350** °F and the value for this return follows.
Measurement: **40** °F
